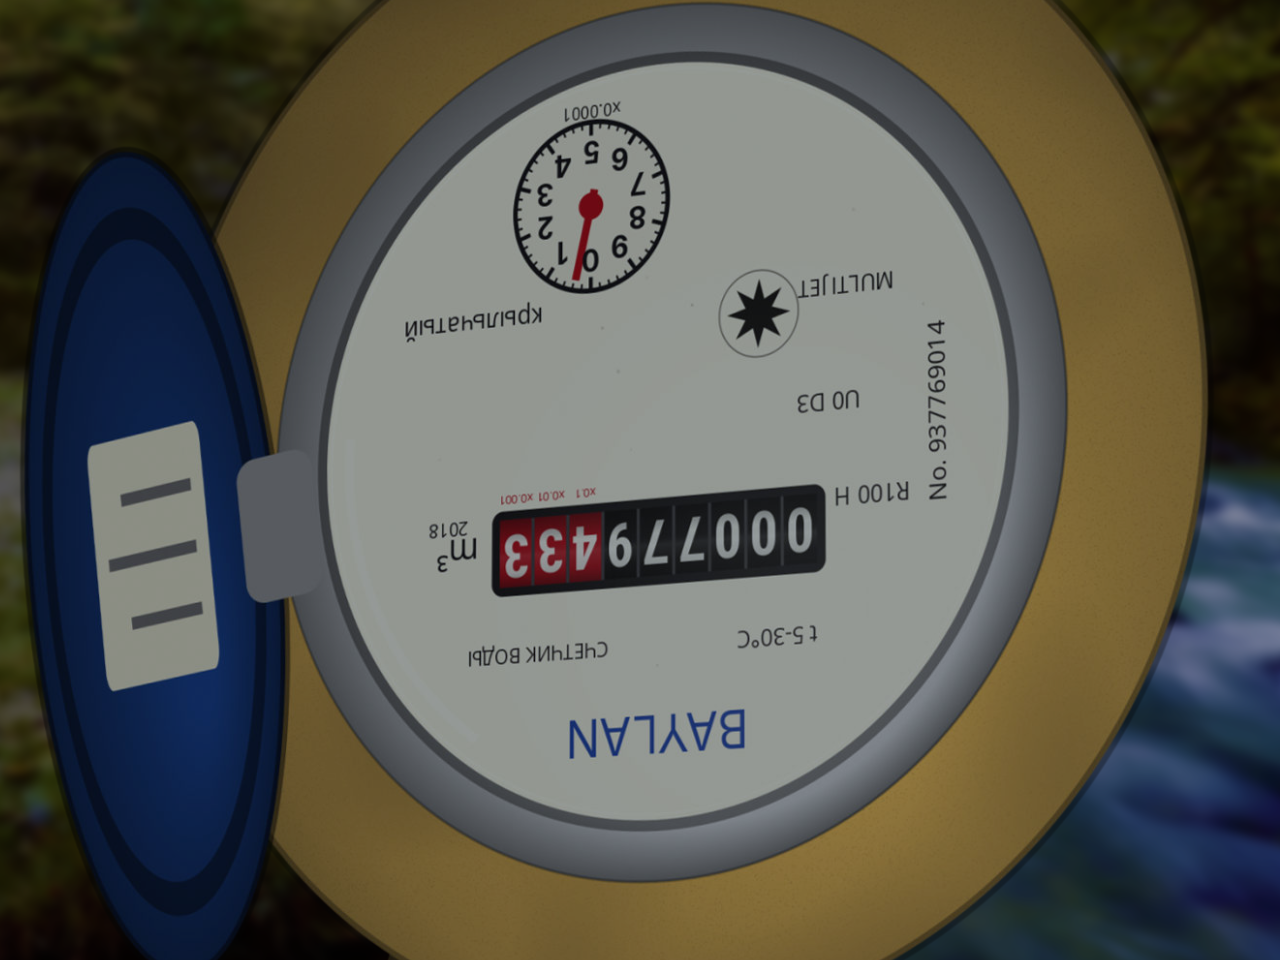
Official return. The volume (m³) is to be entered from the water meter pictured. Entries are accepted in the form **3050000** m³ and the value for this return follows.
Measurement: **779.4330** m³
